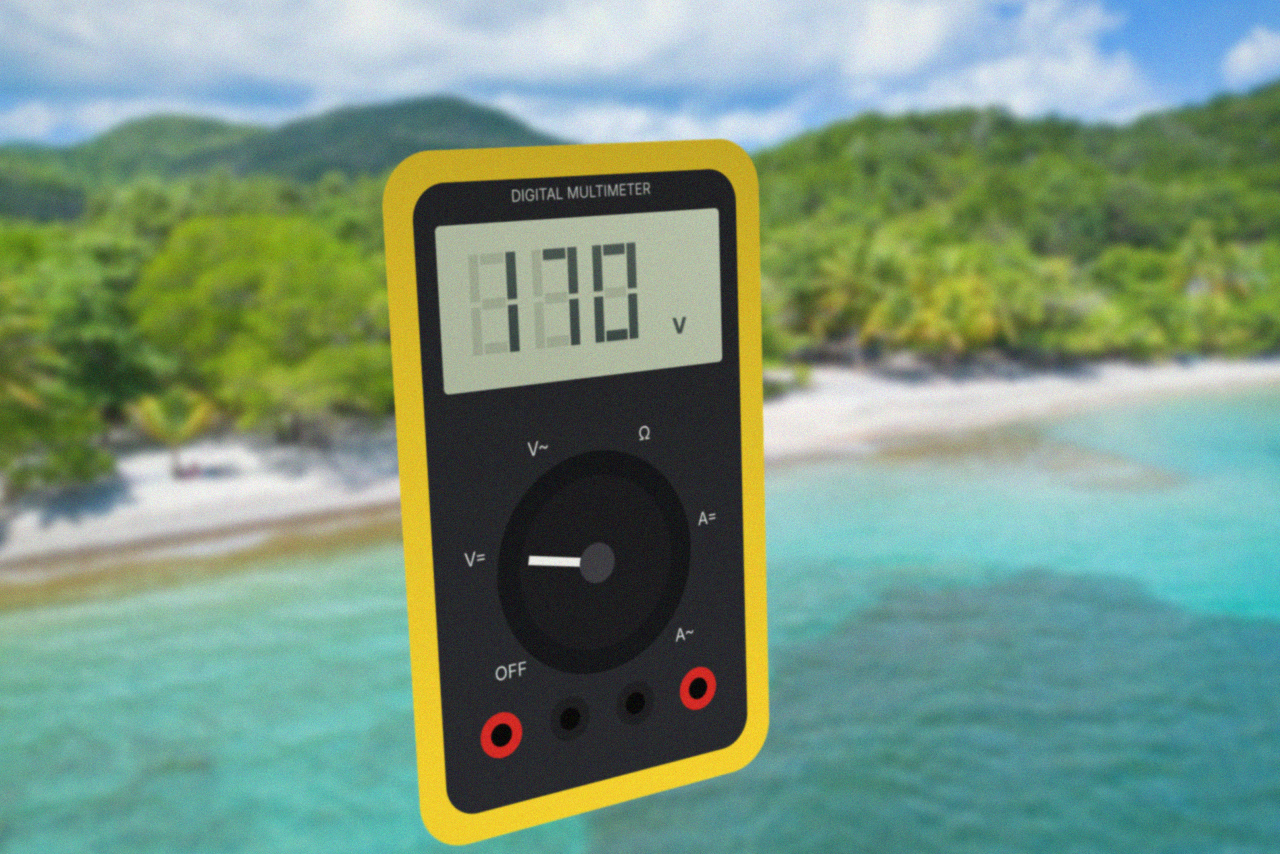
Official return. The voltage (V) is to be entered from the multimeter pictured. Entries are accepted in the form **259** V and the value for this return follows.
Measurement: **170** V
